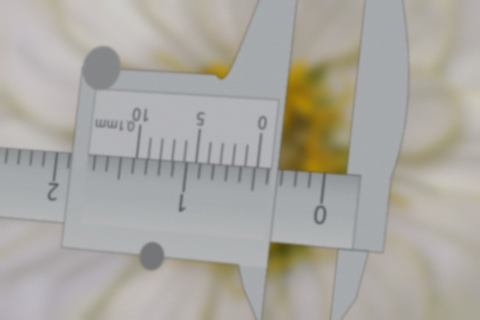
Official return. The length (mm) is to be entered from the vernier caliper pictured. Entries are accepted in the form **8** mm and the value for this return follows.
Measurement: **4.8** mm
